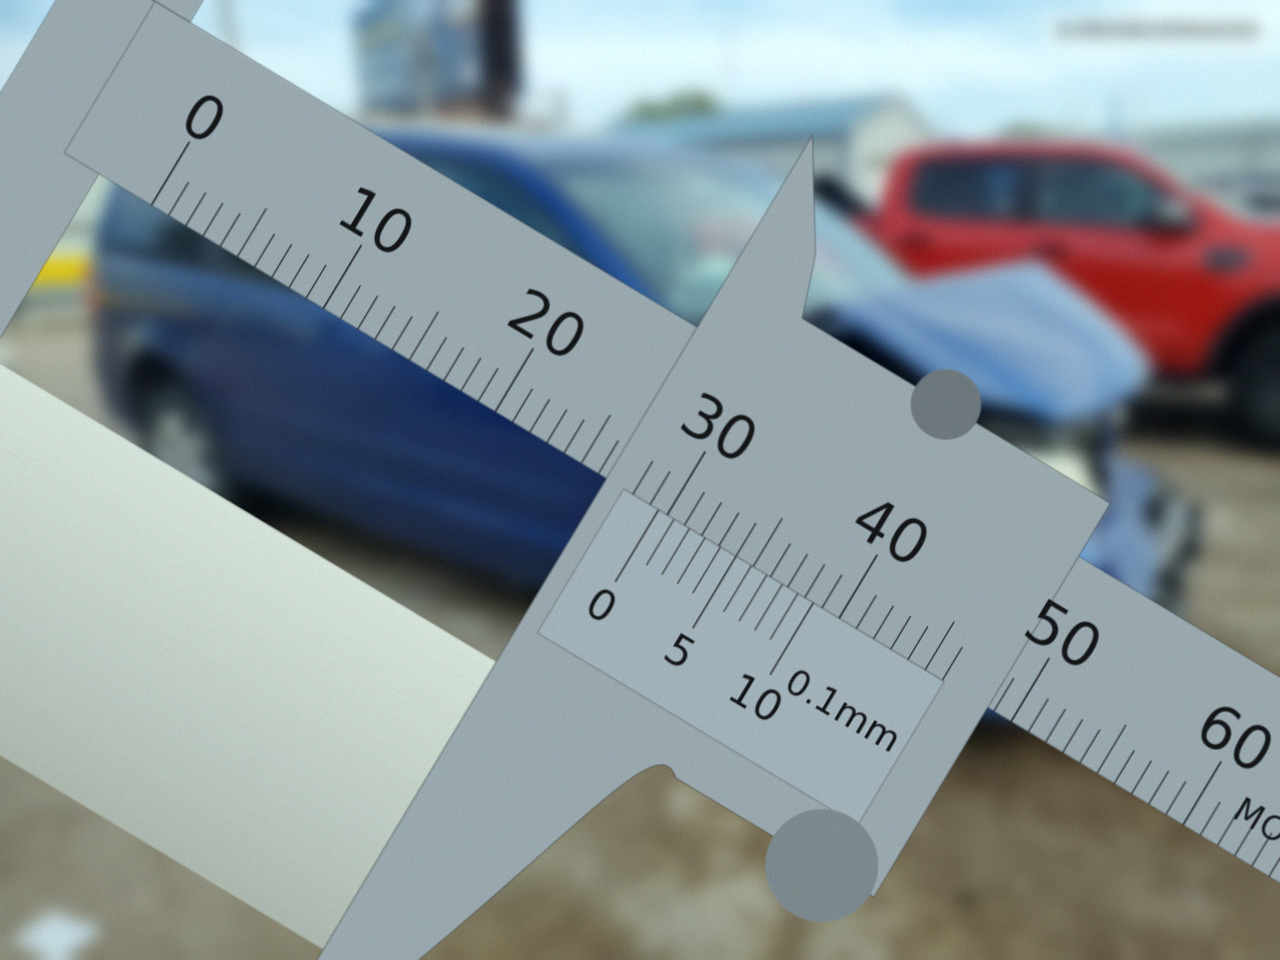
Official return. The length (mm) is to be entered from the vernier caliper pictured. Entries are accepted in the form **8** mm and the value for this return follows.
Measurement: **29.5** mm
